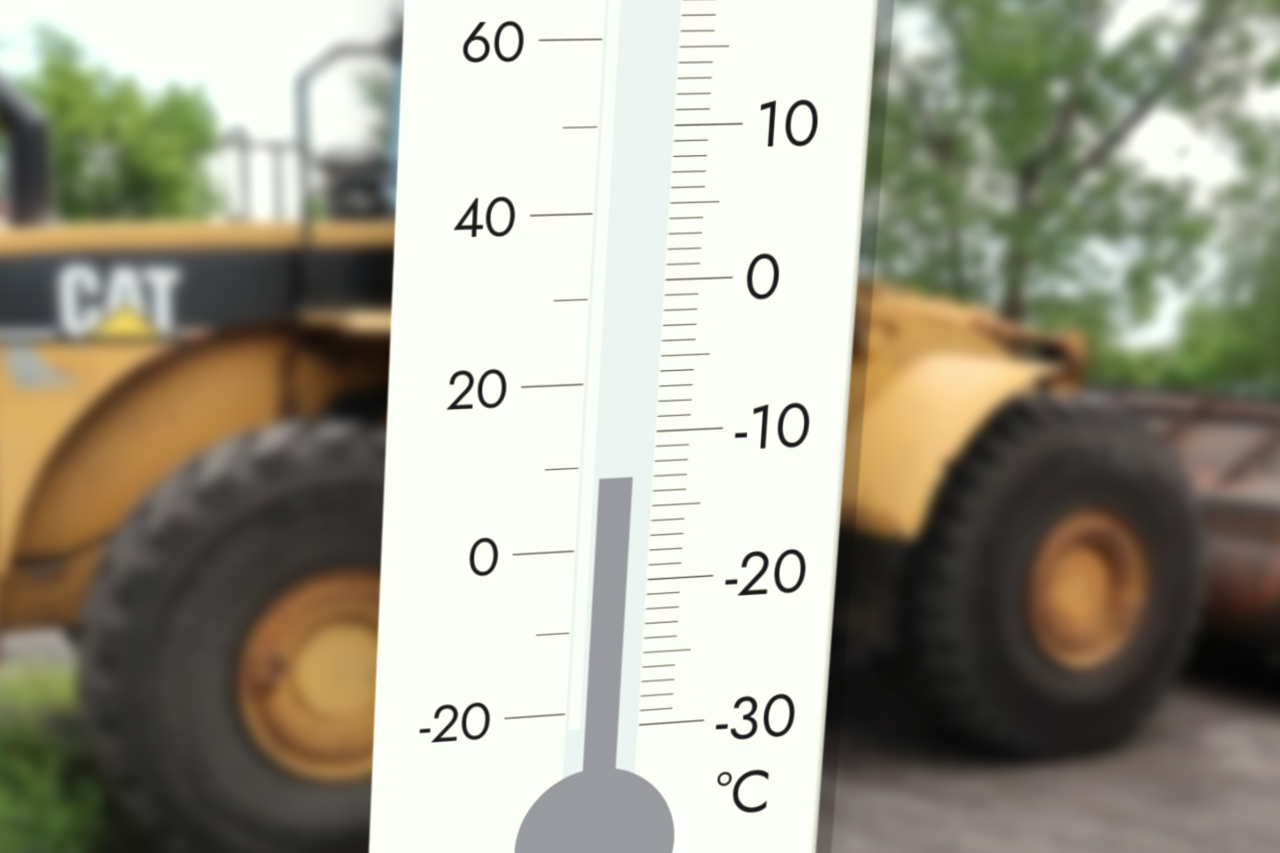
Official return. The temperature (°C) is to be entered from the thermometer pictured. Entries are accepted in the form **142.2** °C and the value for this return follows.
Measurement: **-13** °C
